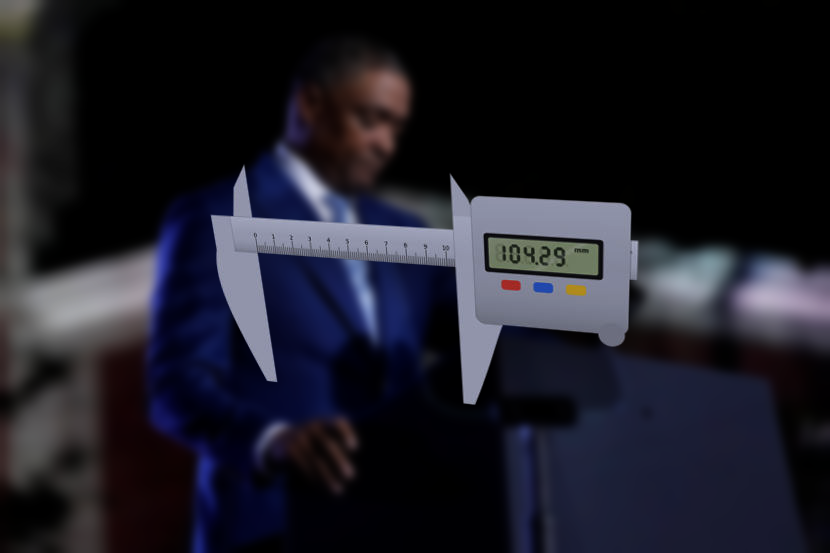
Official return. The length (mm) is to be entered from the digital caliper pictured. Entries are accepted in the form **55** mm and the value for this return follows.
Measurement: **104.29** mm
